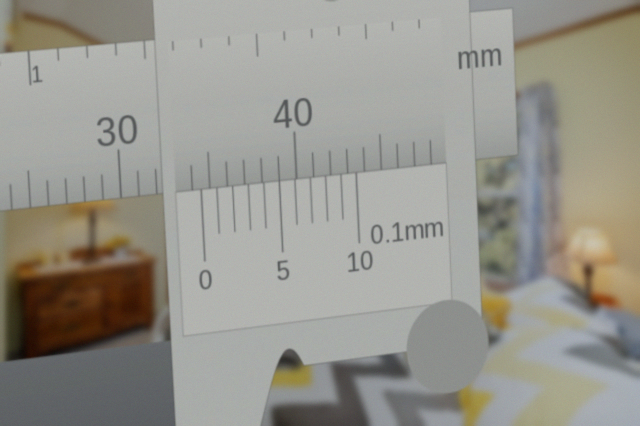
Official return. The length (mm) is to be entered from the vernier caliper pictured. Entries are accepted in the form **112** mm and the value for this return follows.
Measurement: **34.5** mm
